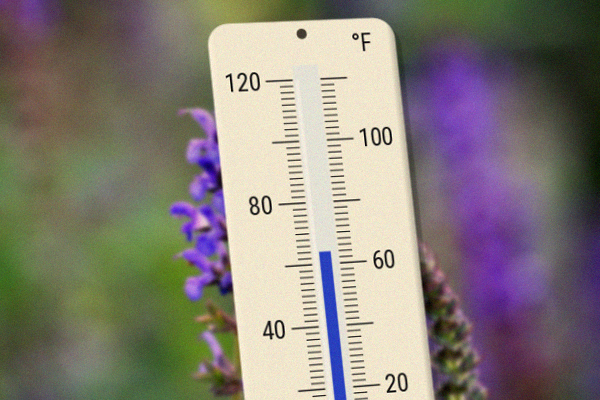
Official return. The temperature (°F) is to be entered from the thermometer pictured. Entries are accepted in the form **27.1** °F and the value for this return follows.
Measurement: **64** °F
